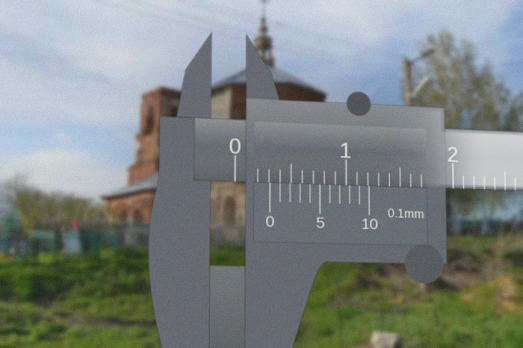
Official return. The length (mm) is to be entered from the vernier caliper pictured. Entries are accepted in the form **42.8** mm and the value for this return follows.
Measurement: **3.1** mm
